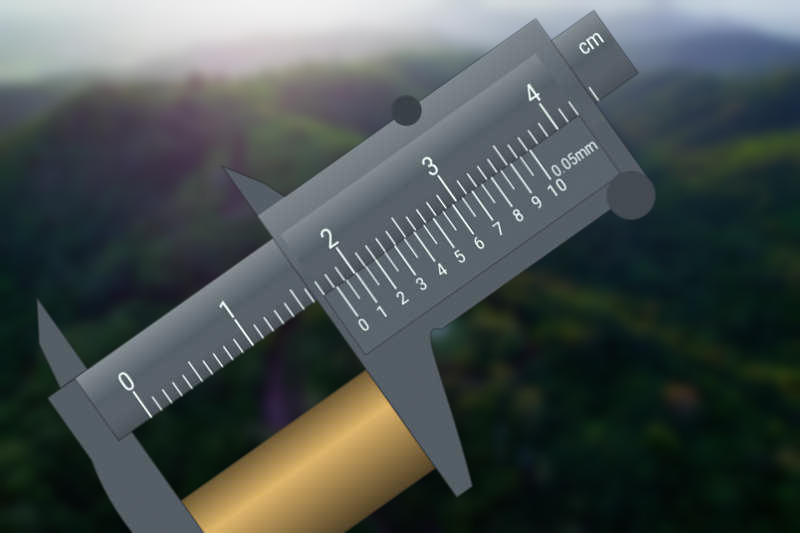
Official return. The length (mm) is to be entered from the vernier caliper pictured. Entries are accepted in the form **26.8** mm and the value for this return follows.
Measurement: **18.2** mm
